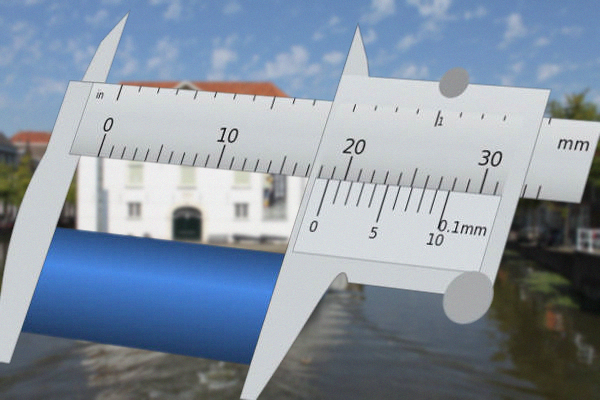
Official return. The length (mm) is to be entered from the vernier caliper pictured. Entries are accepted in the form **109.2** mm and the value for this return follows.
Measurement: **18.8** mm
